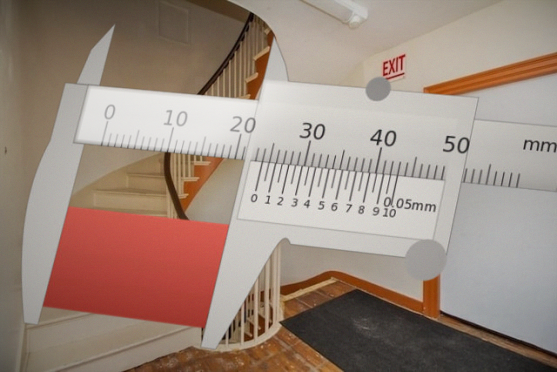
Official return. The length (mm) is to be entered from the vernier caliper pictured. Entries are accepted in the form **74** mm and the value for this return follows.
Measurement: **24.0** mm
